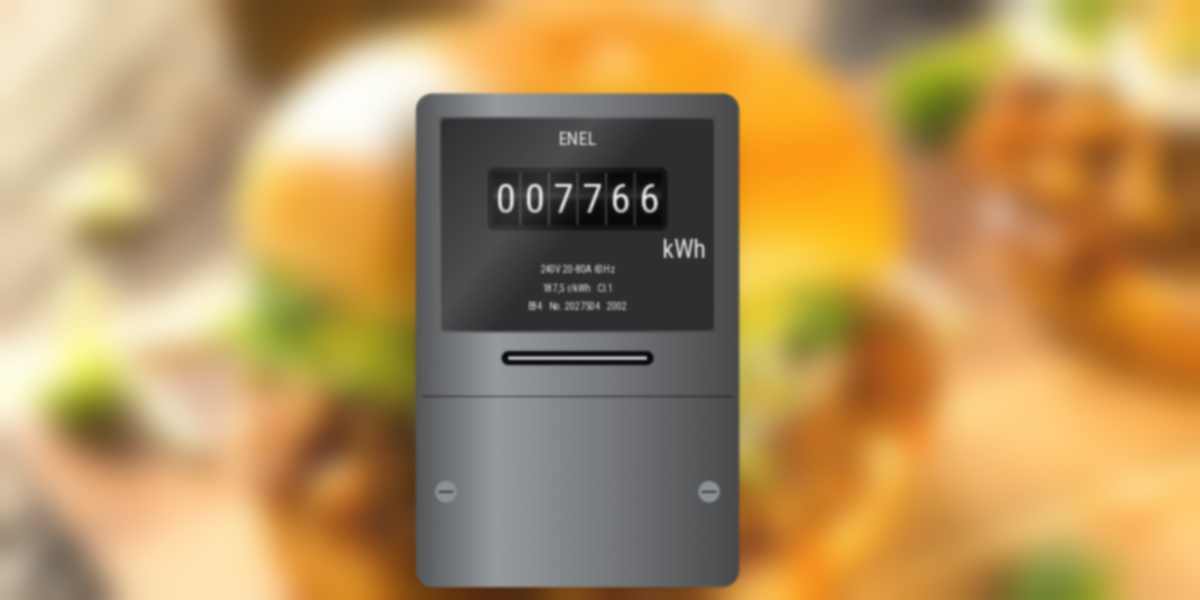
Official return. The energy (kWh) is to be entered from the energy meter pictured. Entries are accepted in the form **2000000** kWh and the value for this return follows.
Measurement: **7766** kWh
